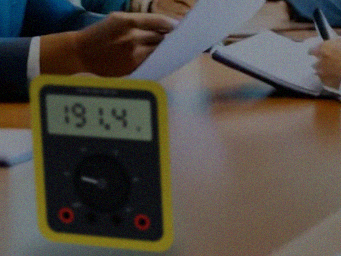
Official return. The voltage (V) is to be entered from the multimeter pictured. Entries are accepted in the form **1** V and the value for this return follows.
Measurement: **191.4** V
